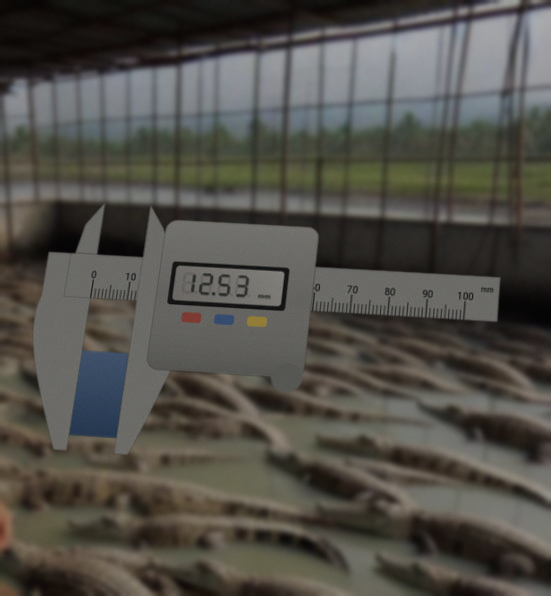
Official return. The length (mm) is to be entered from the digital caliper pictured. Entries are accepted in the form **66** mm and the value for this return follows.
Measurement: **12.53** mm
